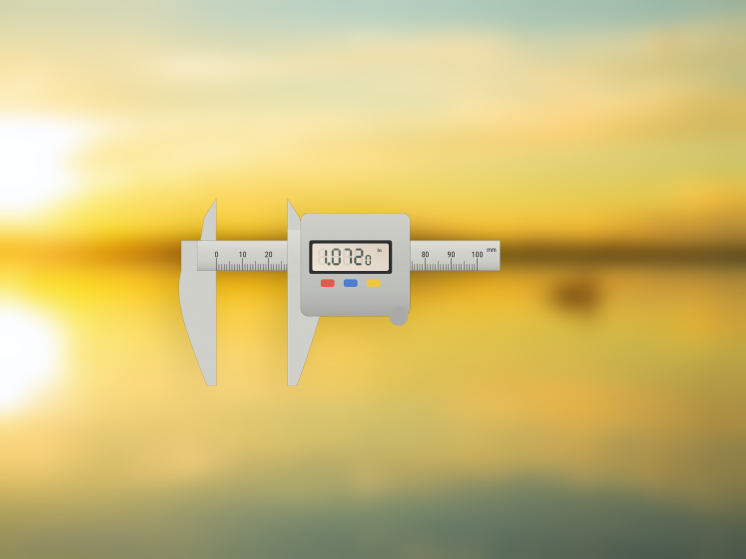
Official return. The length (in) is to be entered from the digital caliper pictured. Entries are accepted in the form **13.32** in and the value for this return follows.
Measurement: **1.0720** in
